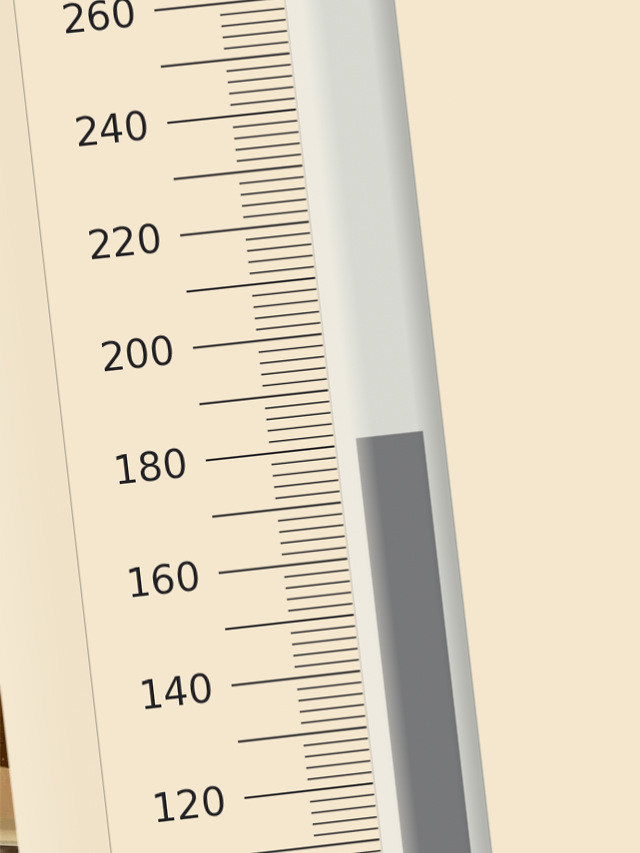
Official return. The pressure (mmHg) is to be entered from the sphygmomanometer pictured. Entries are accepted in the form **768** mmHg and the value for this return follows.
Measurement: **181** mmHg
